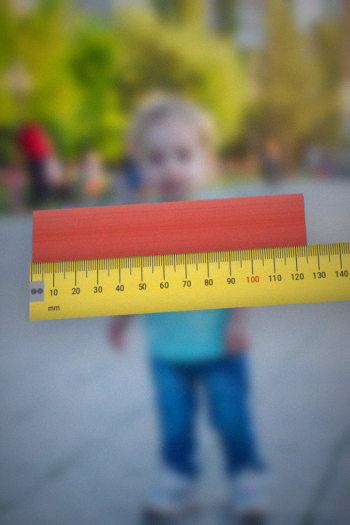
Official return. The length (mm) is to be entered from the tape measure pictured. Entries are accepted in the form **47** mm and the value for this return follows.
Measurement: **125** mm
